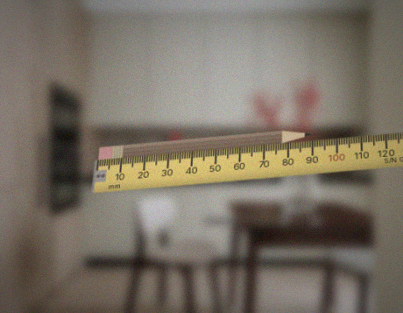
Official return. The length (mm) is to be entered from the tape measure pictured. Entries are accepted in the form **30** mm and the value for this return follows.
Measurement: **90** mm
